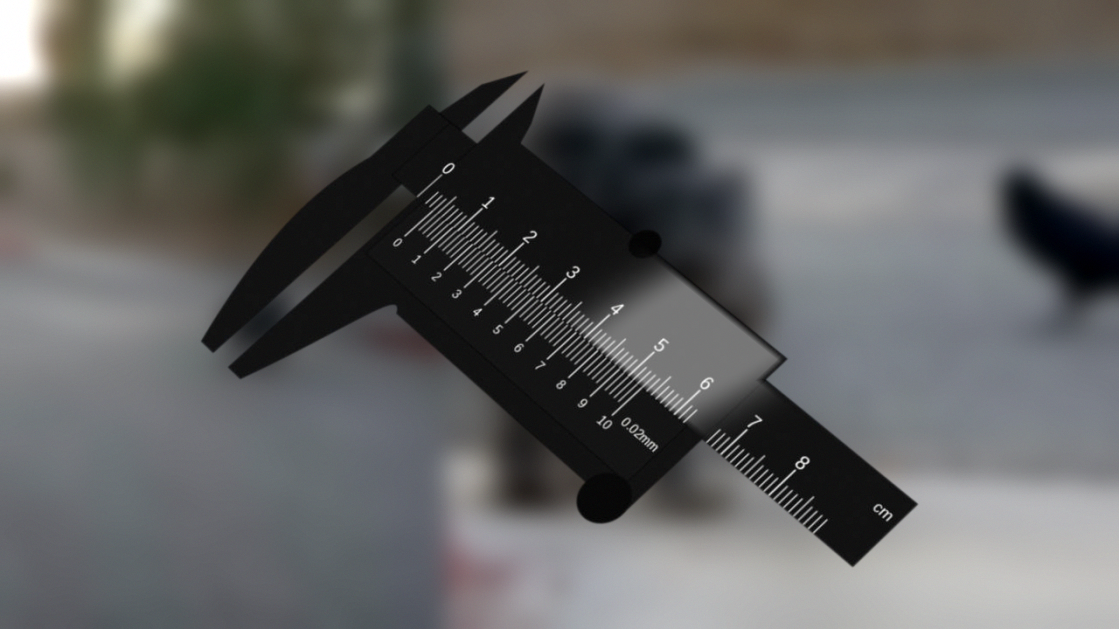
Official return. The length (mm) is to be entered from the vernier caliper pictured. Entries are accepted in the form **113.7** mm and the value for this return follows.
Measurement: **4.0** mm
